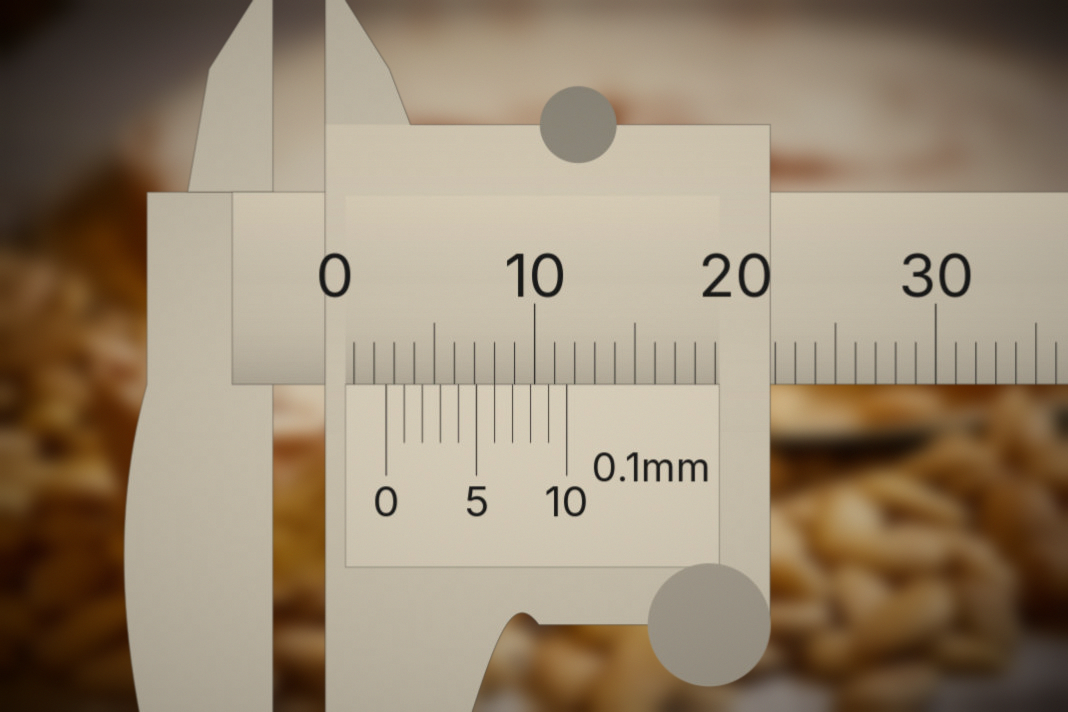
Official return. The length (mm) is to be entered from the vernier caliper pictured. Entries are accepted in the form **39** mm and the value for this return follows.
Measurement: **2.6** mm
